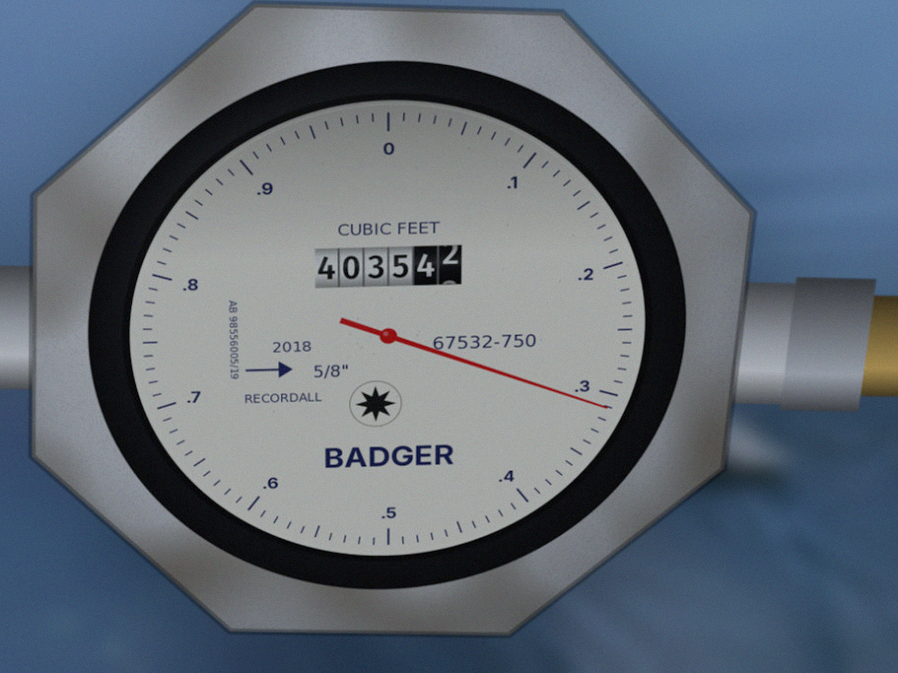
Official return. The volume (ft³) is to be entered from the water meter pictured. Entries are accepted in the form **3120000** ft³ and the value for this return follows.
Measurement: **403542.31** ft³
